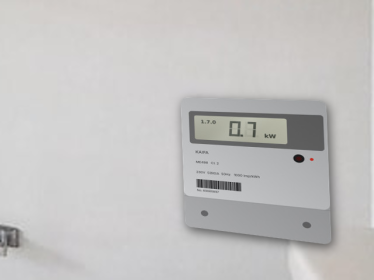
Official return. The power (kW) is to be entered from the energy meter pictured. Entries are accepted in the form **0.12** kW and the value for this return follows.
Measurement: **0.7** kW
